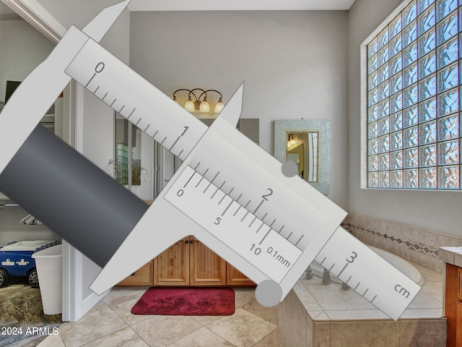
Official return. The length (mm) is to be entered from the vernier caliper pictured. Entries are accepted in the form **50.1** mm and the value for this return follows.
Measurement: **13.2** mm
